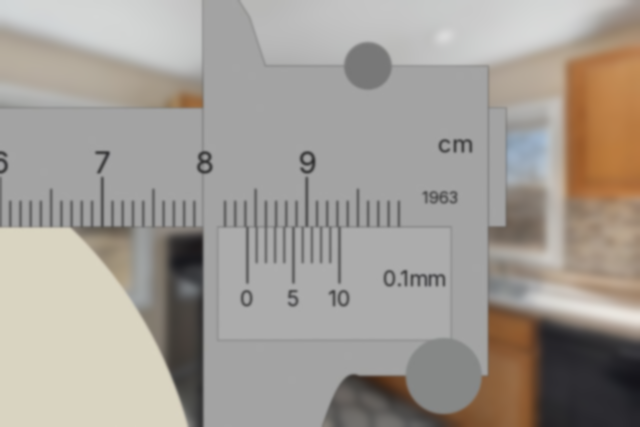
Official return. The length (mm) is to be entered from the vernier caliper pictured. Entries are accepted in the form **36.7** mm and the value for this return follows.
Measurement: **84.2** mm
